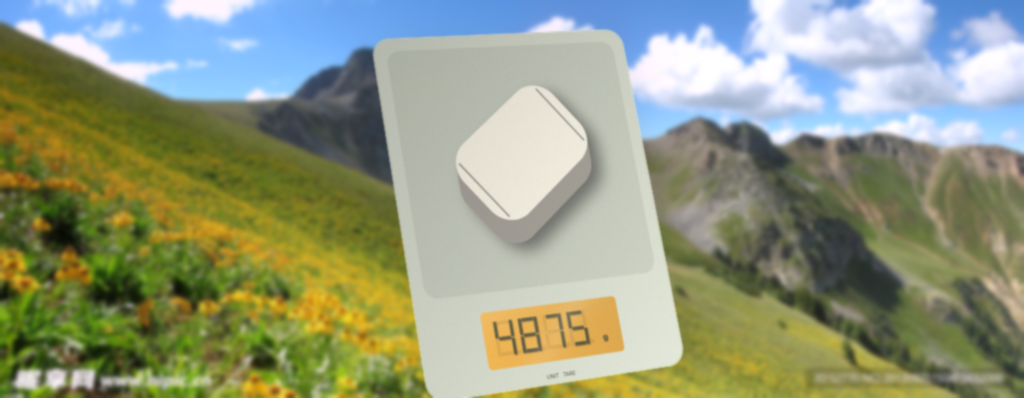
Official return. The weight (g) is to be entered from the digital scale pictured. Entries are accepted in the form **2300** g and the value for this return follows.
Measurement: **4875** g
